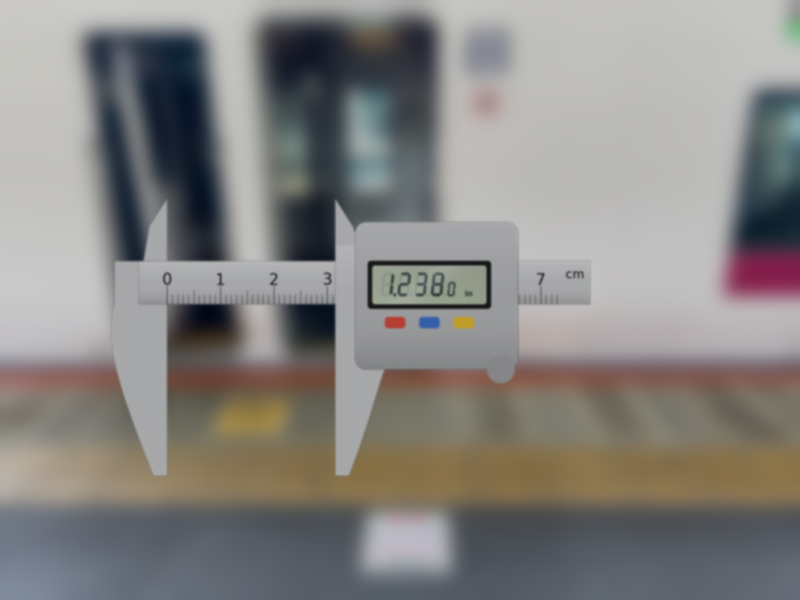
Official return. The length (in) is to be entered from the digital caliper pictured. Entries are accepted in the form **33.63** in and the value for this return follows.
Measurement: **1.2380** in
